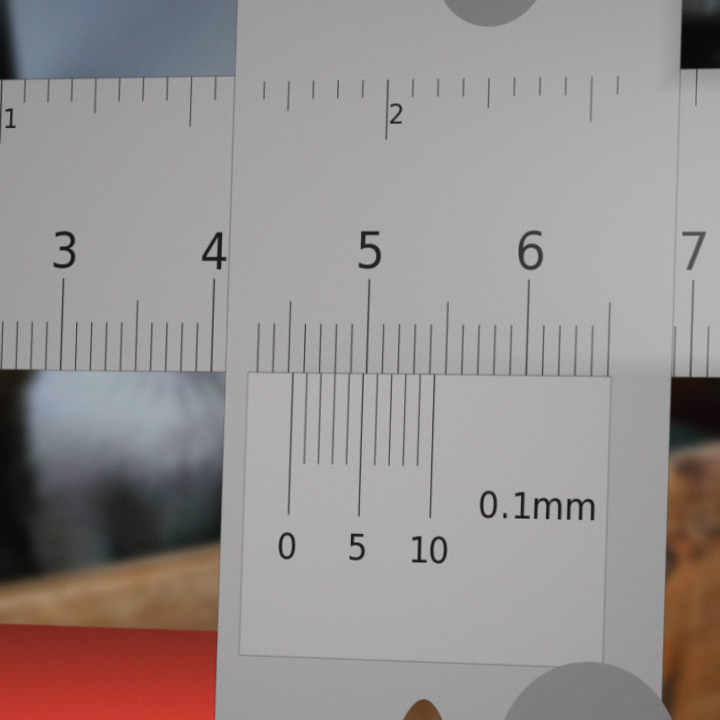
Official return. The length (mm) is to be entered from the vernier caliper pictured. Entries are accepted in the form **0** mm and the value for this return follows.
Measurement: **45.3** mm
